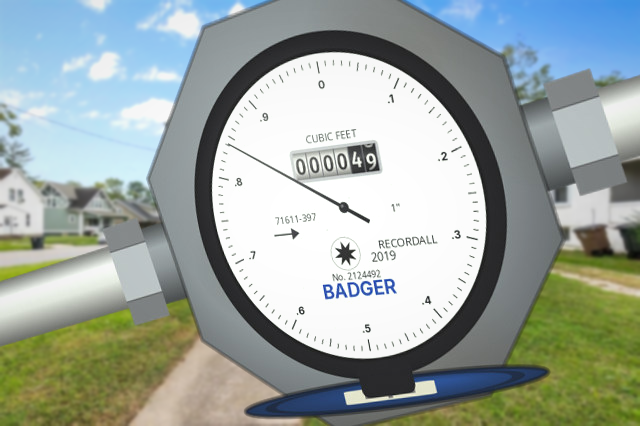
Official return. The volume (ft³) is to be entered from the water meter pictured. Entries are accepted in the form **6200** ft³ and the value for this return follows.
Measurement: **48.84** ft³
